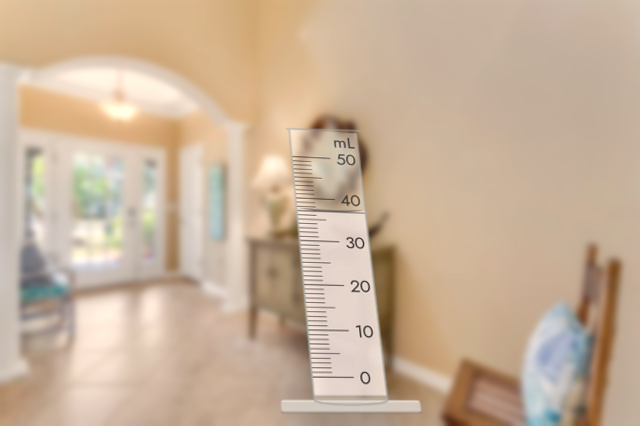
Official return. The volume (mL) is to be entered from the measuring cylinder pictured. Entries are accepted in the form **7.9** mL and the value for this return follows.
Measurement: **37** mL
